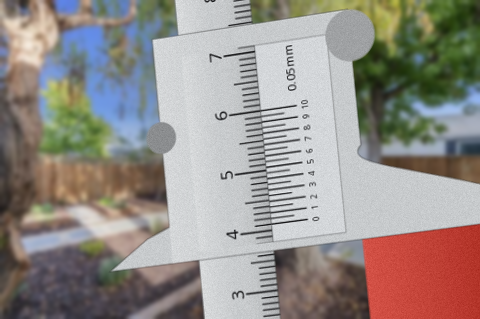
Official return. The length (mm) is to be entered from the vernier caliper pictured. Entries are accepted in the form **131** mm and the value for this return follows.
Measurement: **41.0** mm
